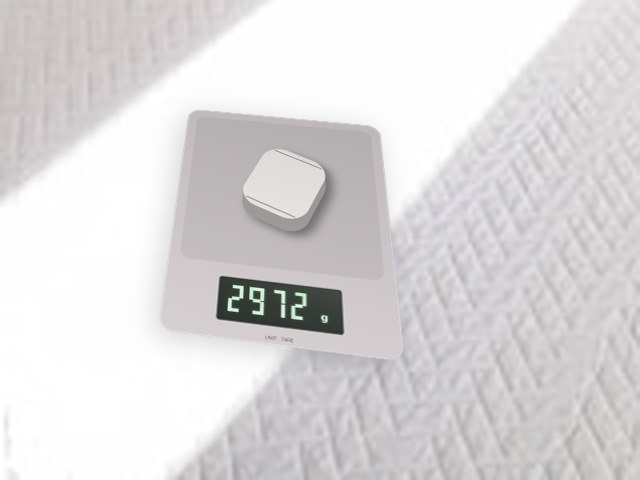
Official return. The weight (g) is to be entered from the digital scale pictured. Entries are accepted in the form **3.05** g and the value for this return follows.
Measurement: **2972** g
